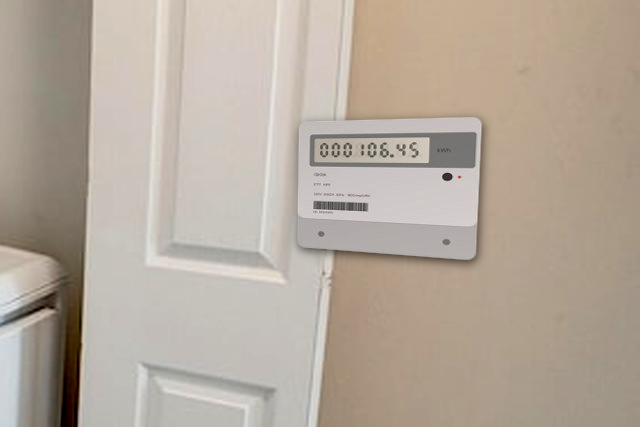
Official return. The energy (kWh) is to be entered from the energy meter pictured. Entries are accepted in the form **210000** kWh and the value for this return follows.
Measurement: **106.45** kWh
